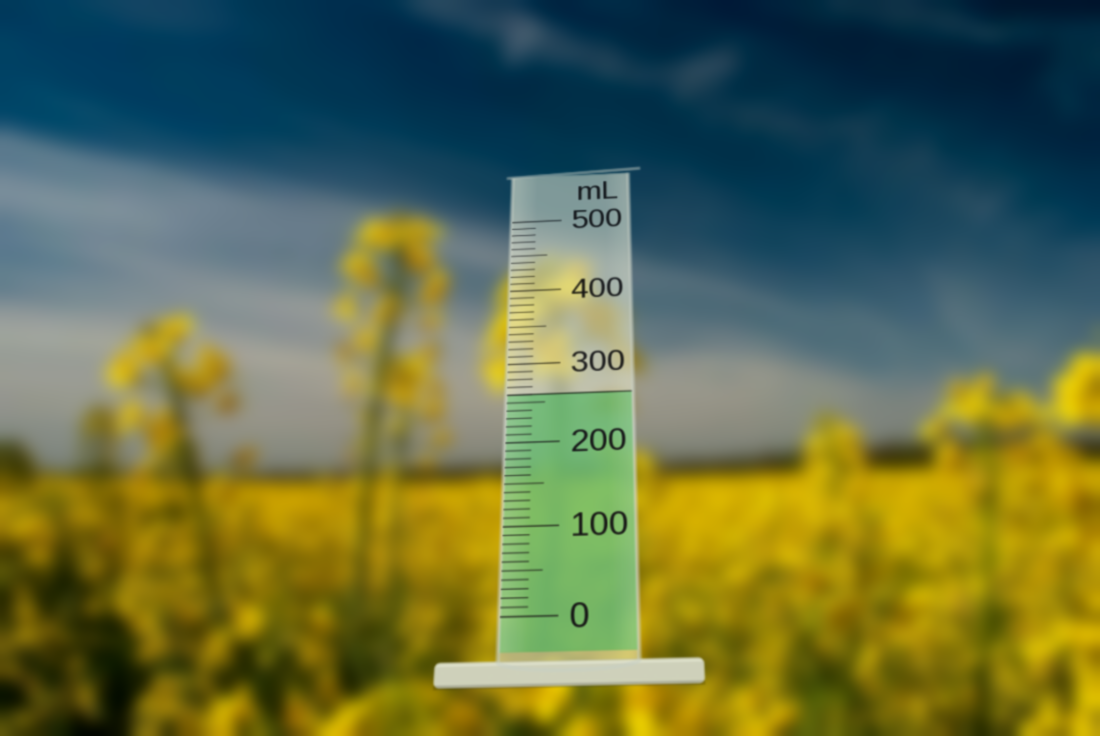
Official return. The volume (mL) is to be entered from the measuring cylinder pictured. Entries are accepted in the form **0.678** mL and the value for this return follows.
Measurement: **260** mL
